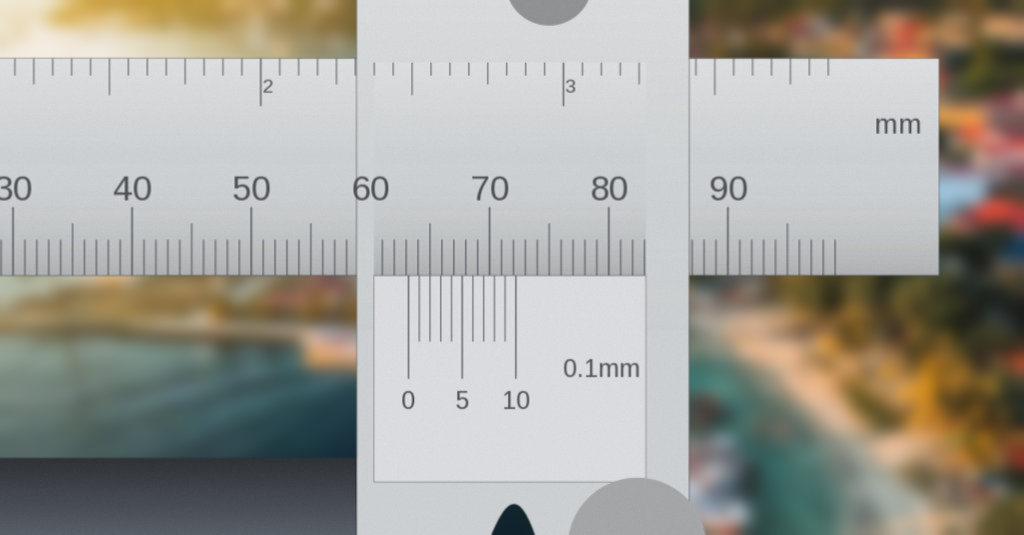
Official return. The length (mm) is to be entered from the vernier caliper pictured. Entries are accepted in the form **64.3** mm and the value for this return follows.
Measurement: **63.2** mm
